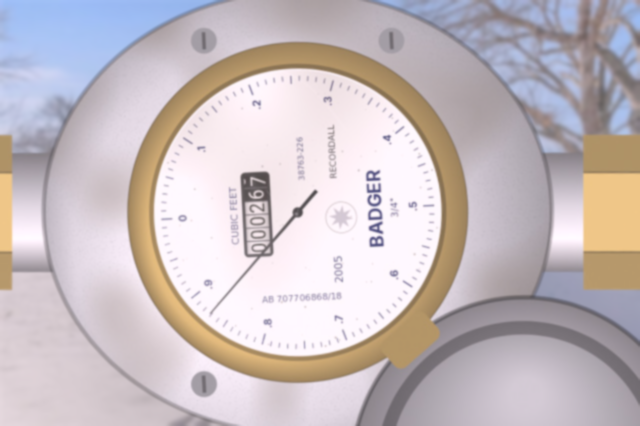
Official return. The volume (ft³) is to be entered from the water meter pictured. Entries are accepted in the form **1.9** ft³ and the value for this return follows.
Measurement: **266.87** ft³
